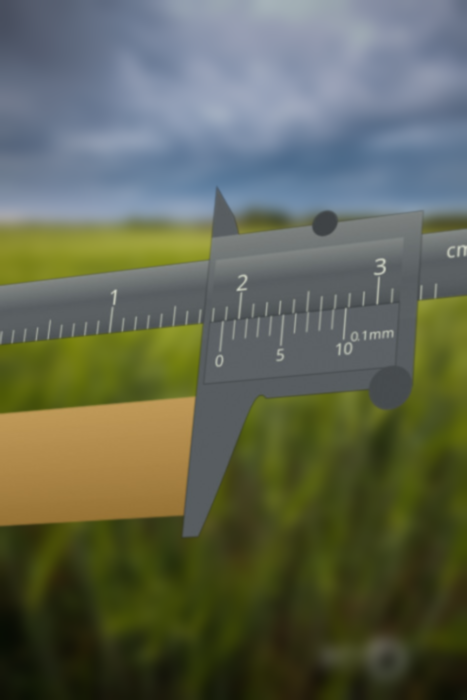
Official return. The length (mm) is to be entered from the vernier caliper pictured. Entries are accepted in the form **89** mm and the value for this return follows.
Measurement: **18.8** mm
